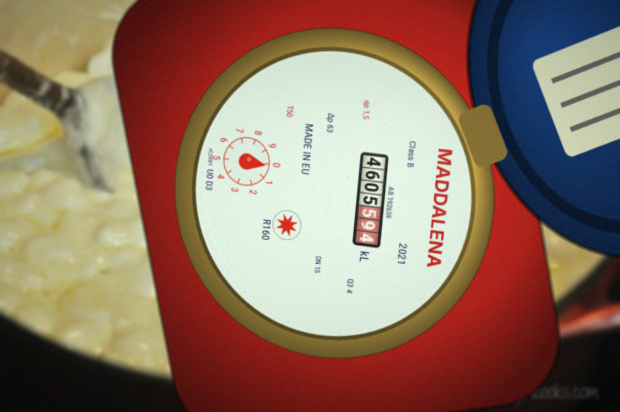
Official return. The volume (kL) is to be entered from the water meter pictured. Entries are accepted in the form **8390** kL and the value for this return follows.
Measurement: **4605.5940** kL
